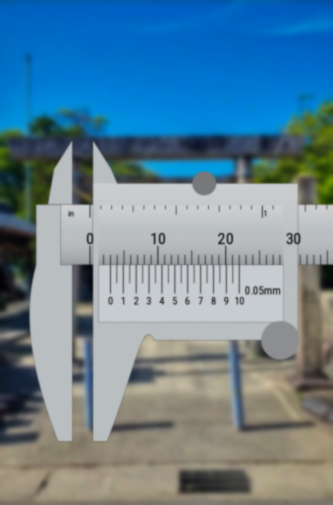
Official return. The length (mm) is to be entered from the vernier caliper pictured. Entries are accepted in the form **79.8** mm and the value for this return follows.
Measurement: **3.0** mm
